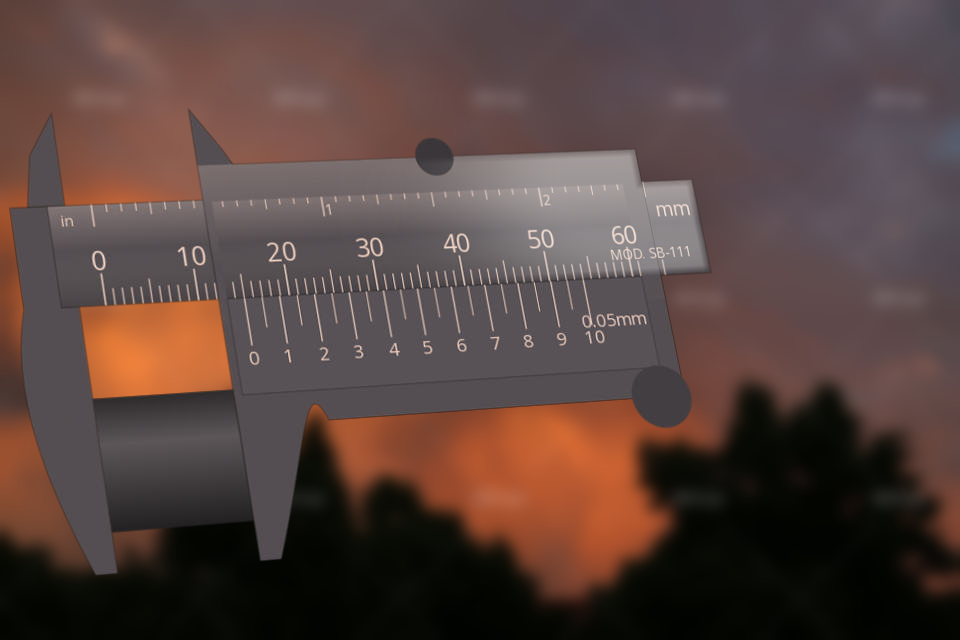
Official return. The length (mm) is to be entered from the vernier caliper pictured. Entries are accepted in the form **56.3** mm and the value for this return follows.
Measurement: **15.0** mm
